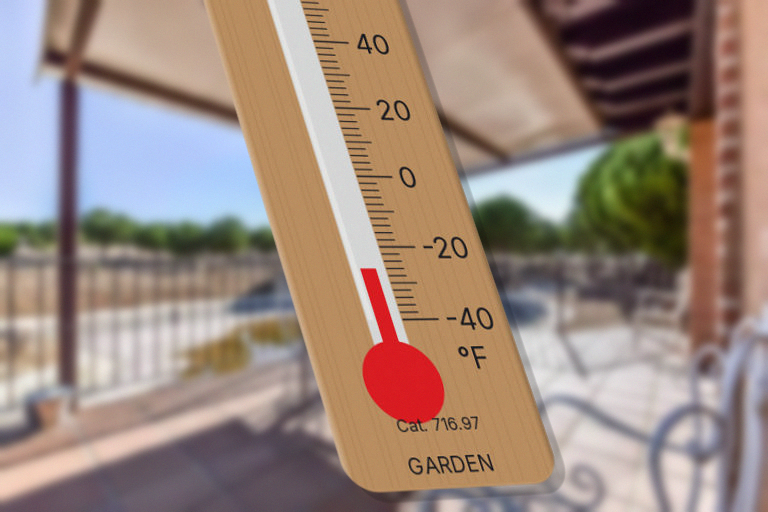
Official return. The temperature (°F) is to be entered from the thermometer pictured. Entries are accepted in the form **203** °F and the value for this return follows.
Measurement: **-26** °F
